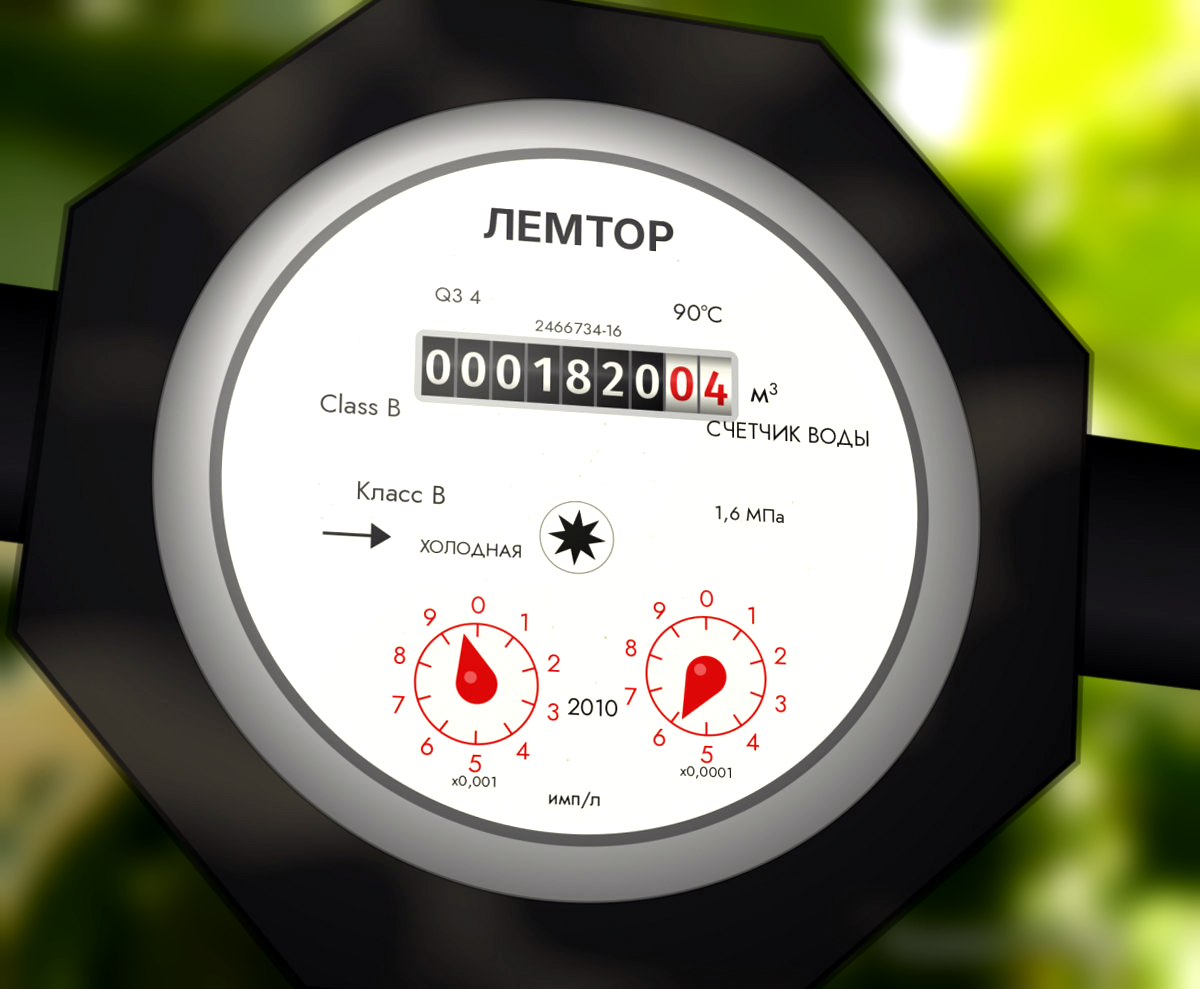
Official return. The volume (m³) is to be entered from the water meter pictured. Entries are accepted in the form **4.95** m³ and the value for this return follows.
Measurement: **1820.0395** m³
